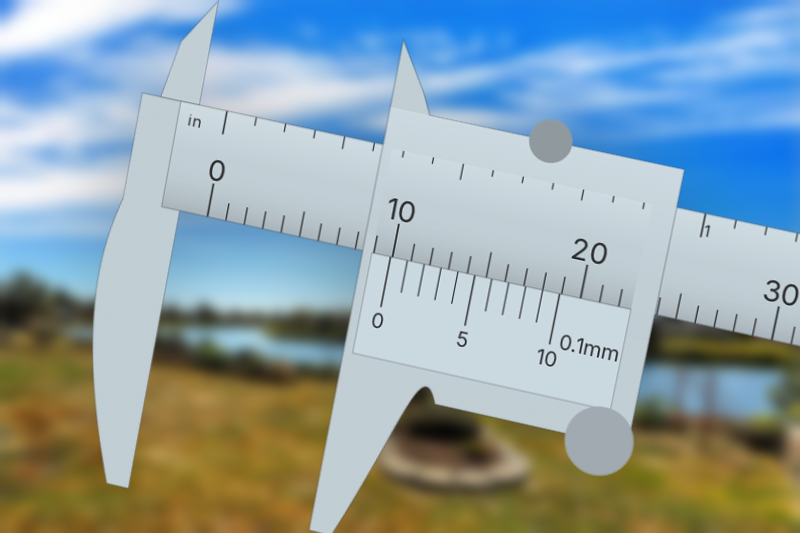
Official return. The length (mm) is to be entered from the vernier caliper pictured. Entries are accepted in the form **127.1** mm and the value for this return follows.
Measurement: **9.9** mm
